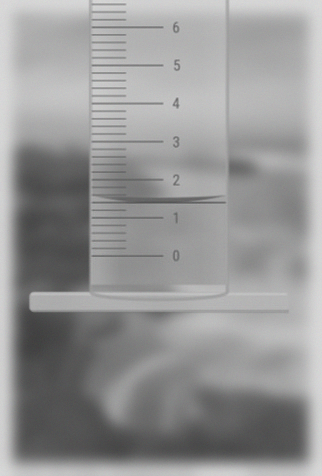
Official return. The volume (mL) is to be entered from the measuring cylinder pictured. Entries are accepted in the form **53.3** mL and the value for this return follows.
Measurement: **1.4** mL
